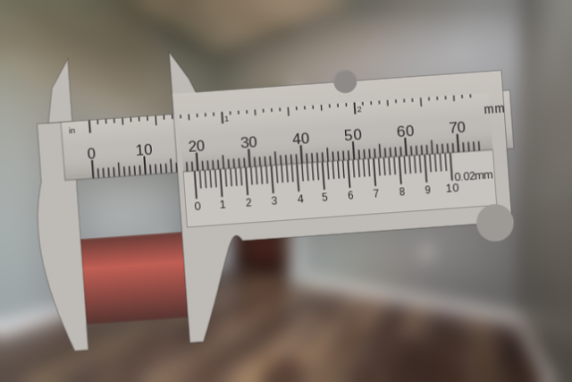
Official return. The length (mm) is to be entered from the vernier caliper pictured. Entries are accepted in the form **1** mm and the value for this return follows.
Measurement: **19.4** mm
